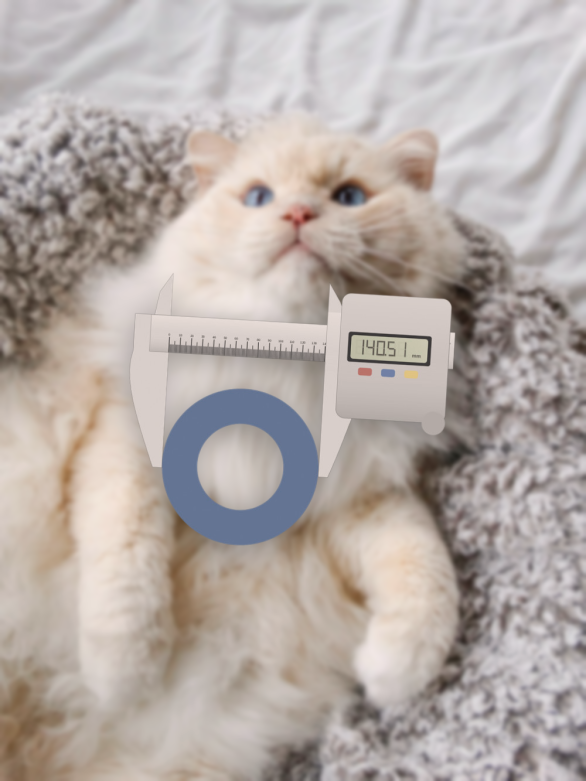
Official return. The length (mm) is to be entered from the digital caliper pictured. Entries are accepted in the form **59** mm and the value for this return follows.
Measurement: **140.51** mm
